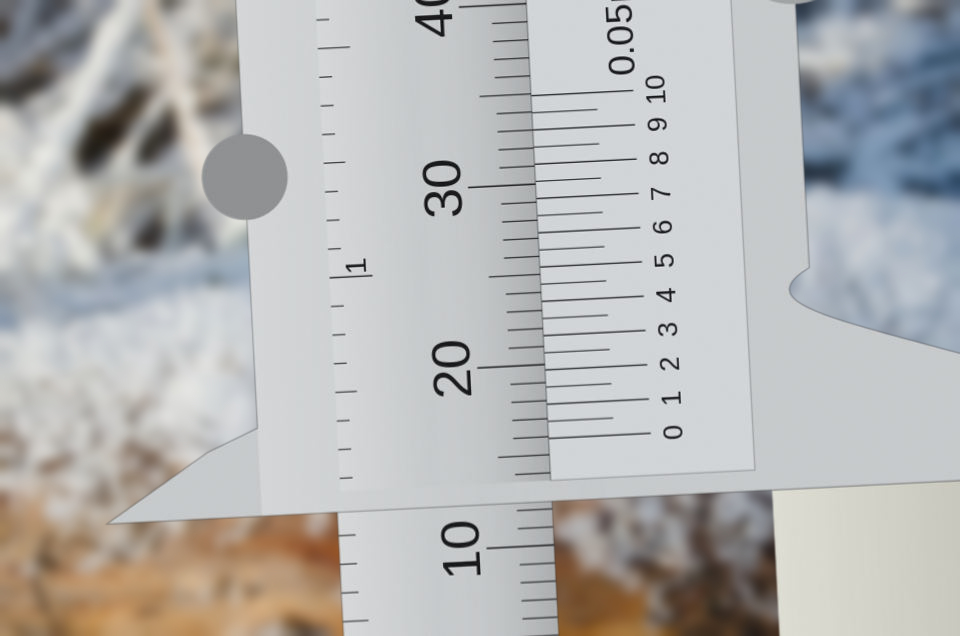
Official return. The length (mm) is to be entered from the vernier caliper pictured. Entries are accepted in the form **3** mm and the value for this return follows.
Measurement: **15.9** mm
